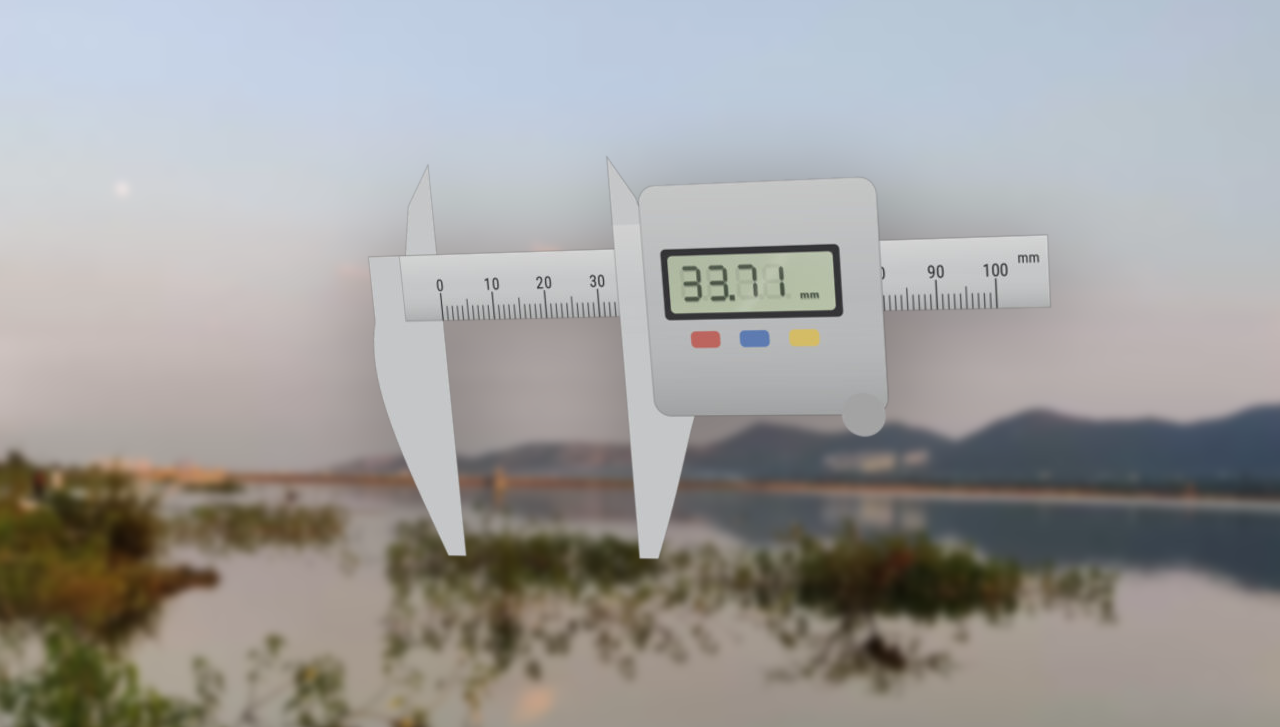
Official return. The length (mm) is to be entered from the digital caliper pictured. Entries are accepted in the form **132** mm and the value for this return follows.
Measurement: **33.71** mm
